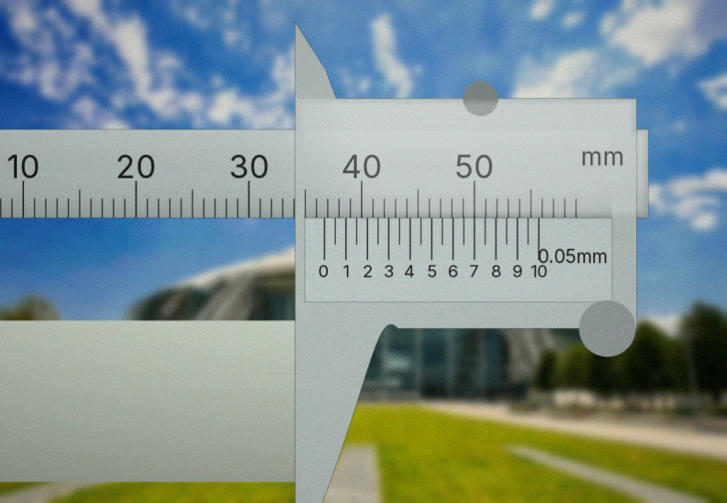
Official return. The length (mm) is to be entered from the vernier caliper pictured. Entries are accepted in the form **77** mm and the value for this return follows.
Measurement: **36.7** mm
